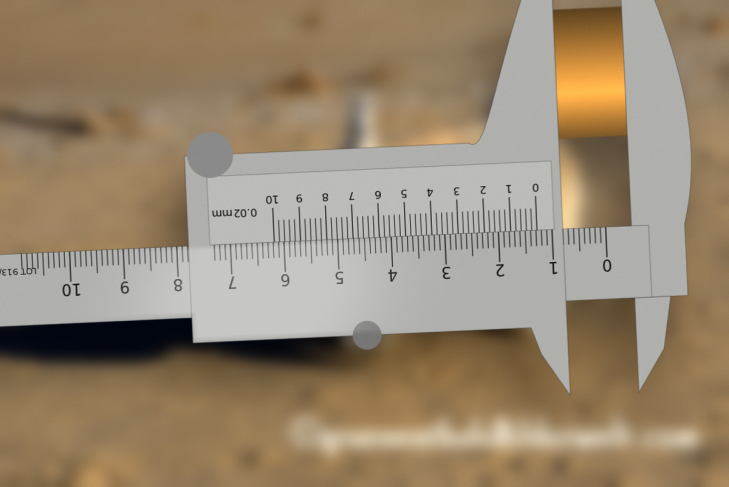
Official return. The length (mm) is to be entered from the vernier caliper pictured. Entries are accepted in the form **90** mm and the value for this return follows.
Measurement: **12.8** mm
